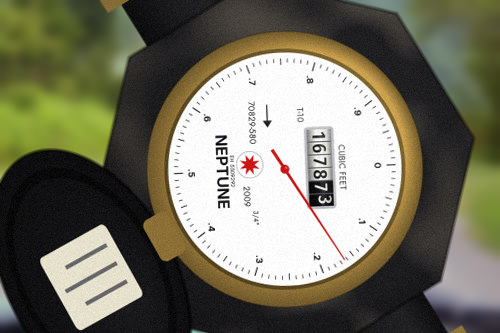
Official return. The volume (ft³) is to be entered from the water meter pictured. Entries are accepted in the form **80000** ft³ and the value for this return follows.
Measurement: **167873.16** ft³
